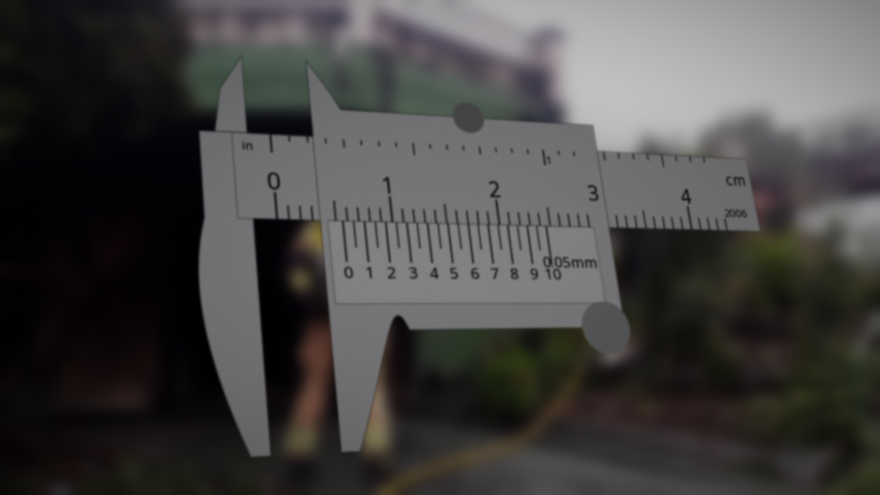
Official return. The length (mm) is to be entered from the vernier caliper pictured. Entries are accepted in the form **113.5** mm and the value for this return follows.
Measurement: **5.6** mm
